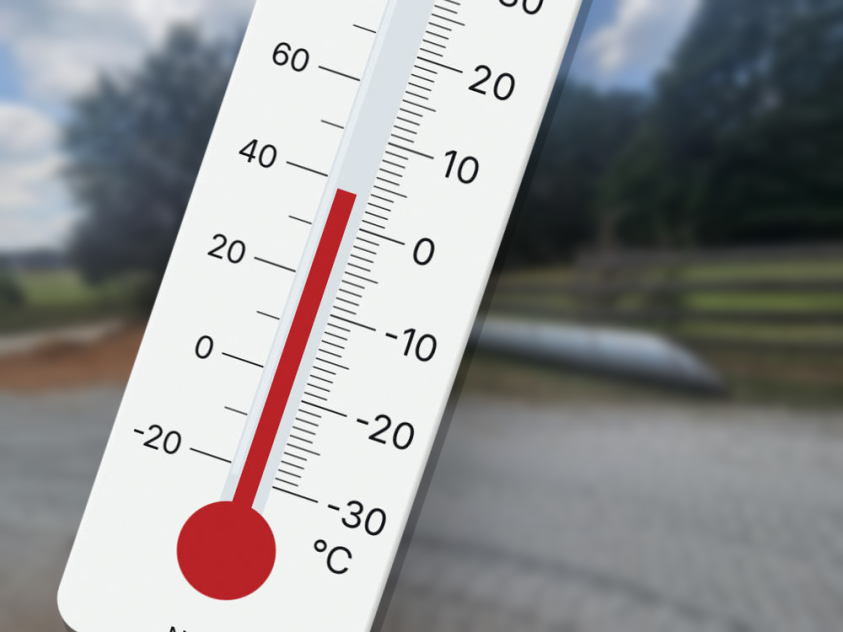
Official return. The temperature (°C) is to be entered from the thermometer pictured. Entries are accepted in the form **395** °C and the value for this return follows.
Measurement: **3.5** °C
